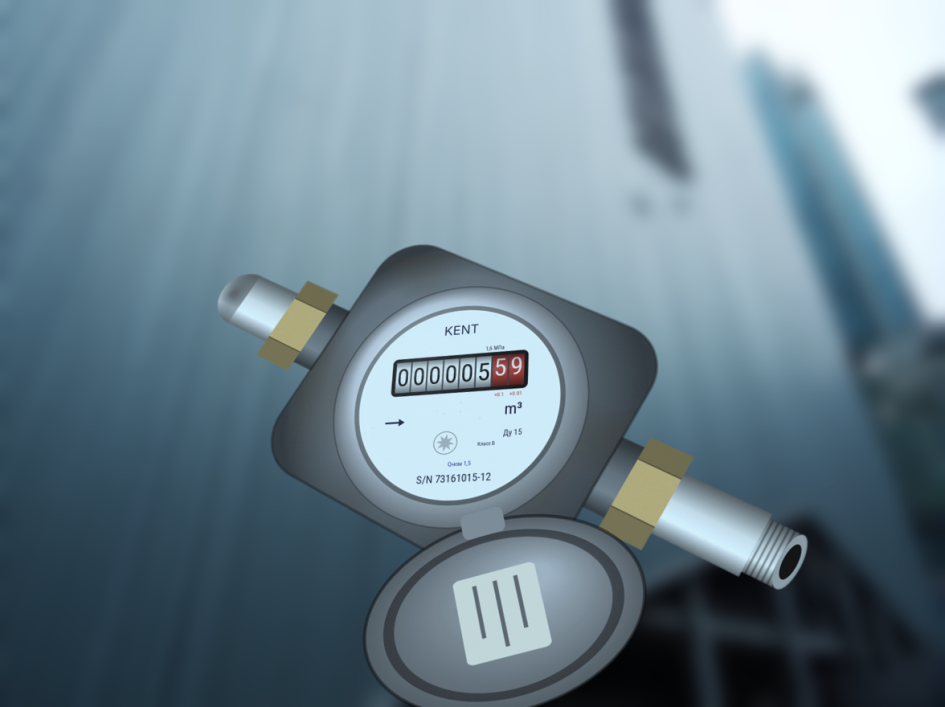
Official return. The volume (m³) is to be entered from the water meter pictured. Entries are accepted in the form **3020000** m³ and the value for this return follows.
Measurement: **5.59** m³
